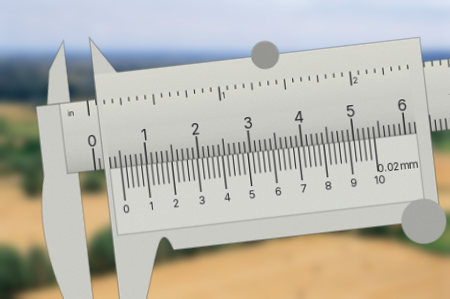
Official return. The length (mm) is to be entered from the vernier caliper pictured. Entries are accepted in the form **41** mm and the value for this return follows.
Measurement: **5.0** mm
